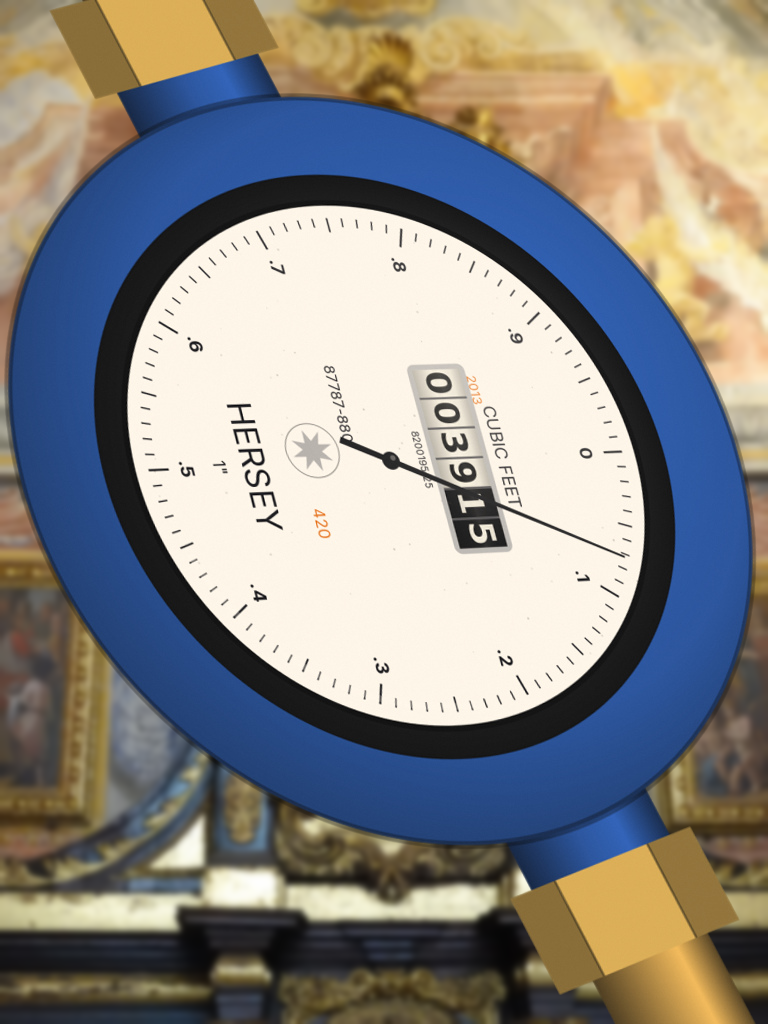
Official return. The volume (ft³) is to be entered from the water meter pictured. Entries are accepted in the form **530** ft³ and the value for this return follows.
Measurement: **3915.07** ft³
